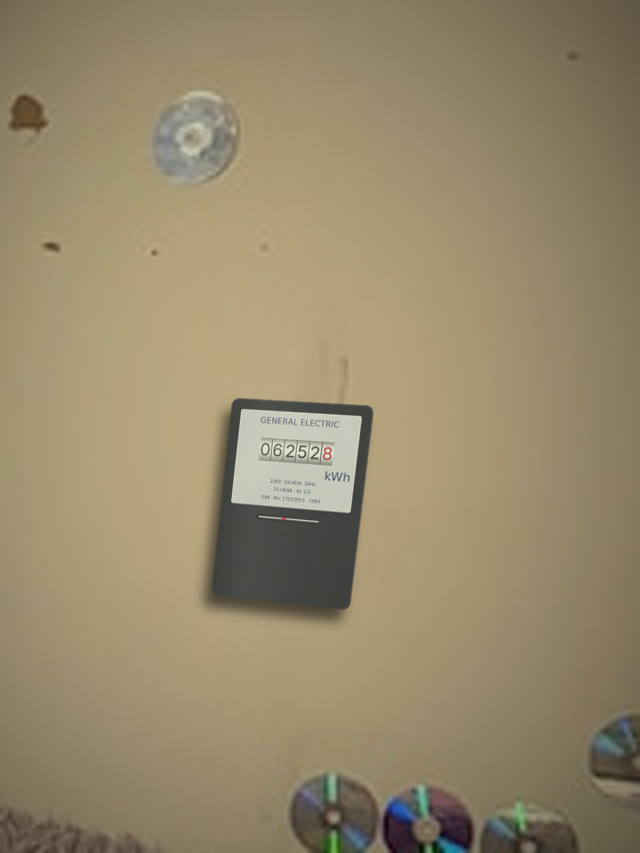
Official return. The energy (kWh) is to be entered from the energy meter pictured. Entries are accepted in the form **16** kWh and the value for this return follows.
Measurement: **6252.8** kWh
